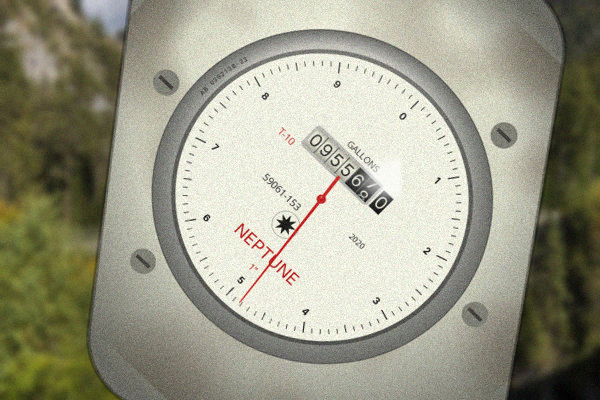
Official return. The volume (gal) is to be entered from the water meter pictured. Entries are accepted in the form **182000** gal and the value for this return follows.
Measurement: **955674.8** gal
